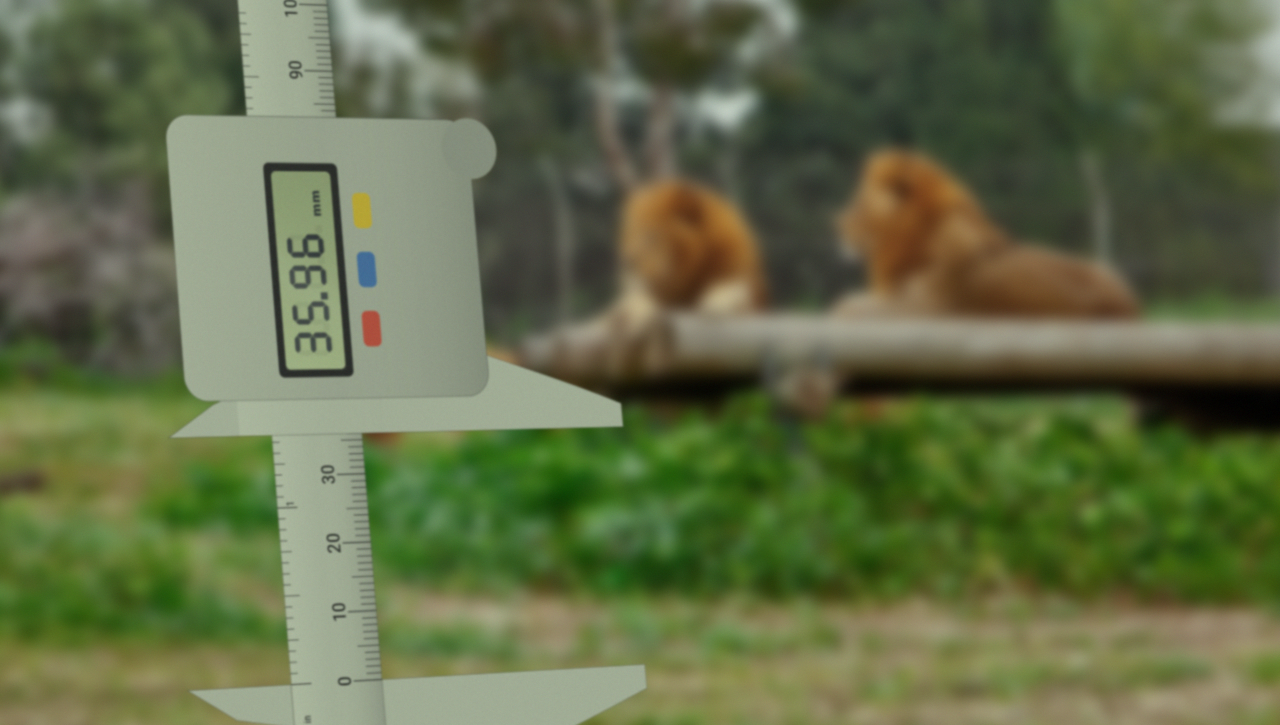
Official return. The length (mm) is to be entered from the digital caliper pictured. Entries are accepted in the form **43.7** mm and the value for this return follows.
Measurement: **35.96** mm
